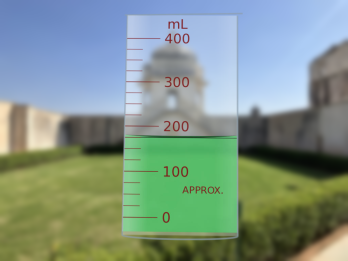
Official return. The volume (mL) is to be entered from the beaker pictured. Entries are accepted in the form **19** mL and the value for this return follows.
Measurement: **175** mL
